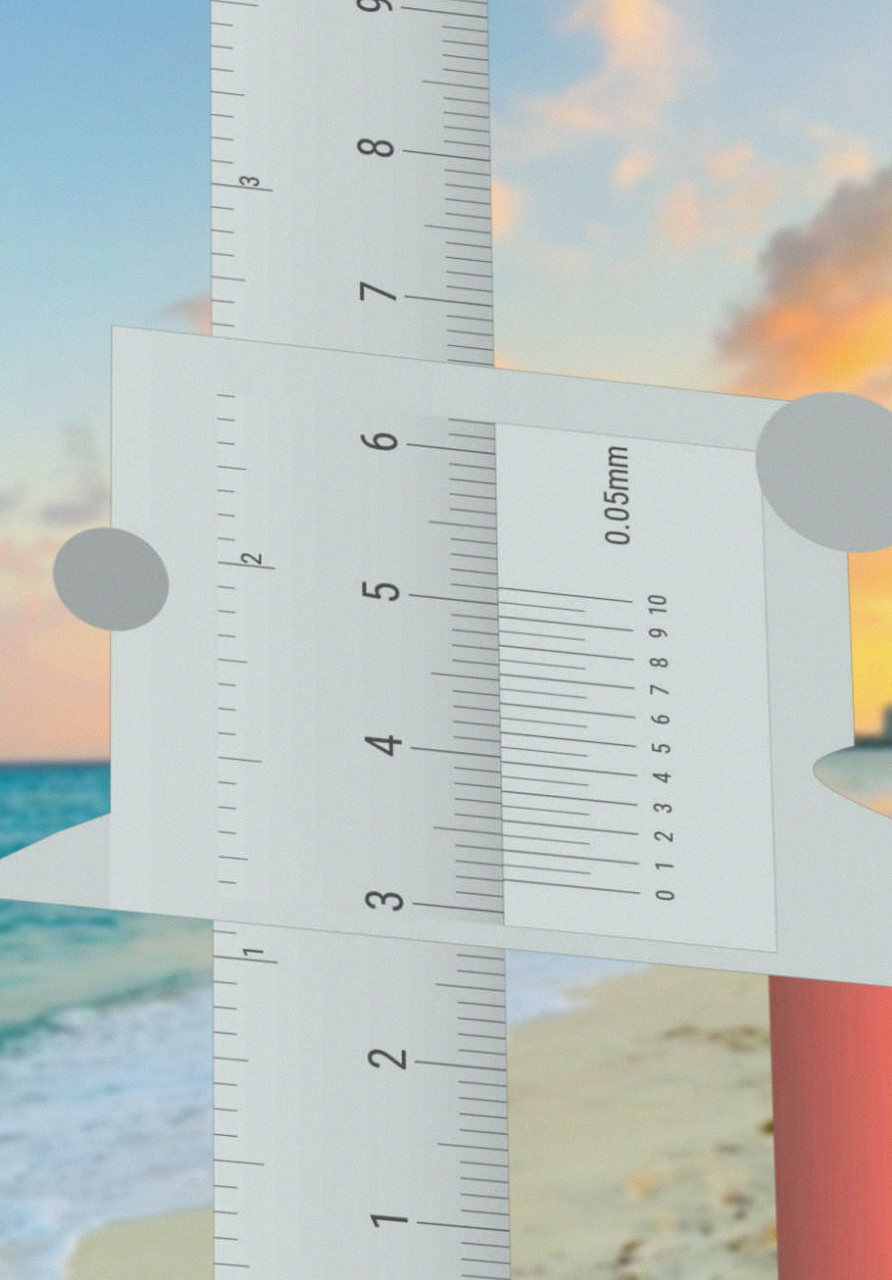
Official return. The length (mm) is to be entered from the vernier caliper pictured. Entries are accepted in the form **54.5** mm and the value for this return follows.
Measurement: **32.1** mm
